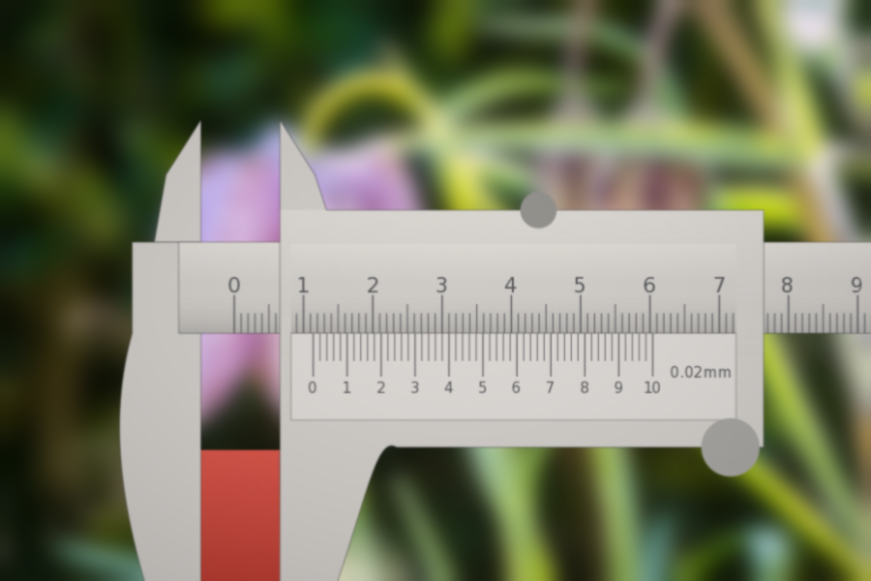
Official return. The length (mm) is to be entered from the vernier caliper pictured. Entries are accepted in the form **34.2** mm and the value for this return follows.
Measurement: **11.4** mm
